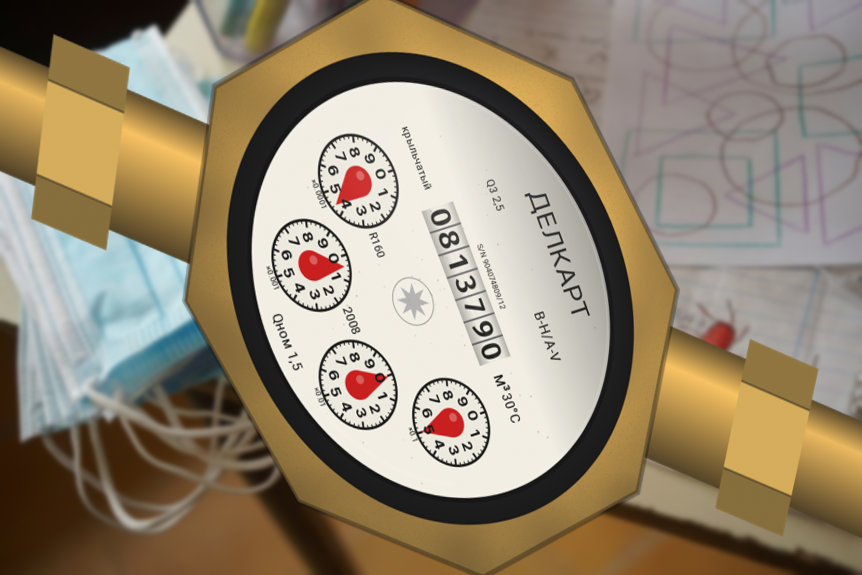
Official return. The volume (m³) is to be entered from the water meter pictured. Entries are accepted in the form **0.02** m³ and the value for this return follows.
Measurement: **813790.5004** m³
